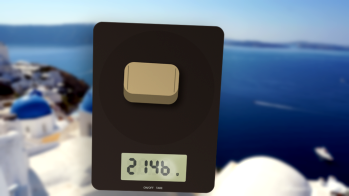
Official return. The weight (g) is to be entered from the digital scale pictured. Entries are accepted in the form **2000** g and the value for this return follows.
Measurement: **2146** g
